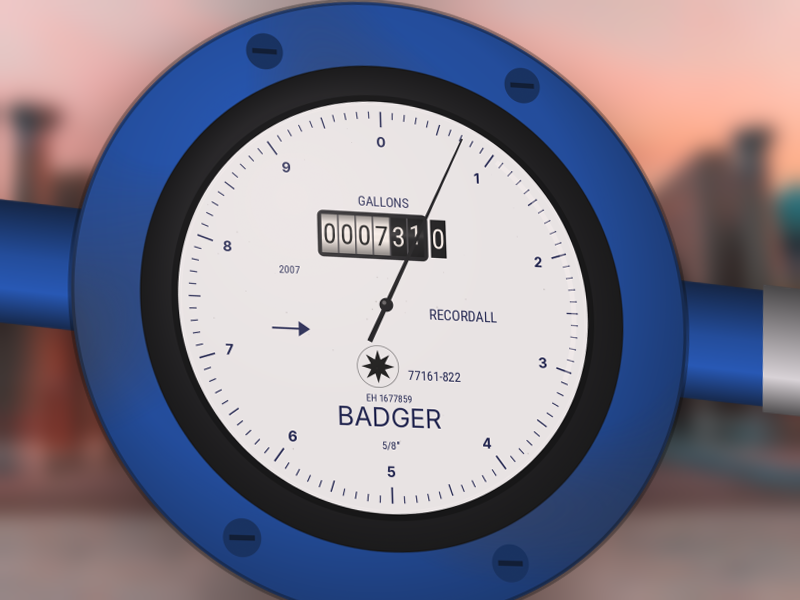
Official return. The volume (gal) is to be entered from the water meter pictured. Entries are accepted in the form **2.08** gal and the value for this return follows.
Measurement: **7310.7** gal
